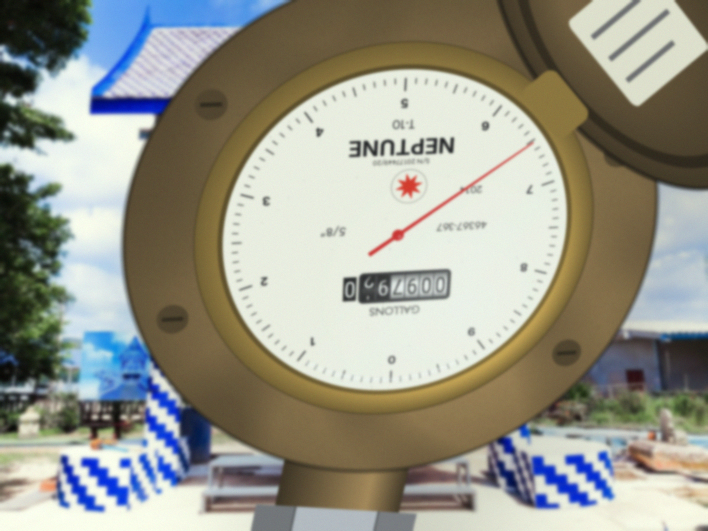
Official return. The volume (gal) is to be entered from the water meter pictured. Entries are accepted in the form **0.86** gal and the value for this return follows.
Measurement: **97916.5** gal
